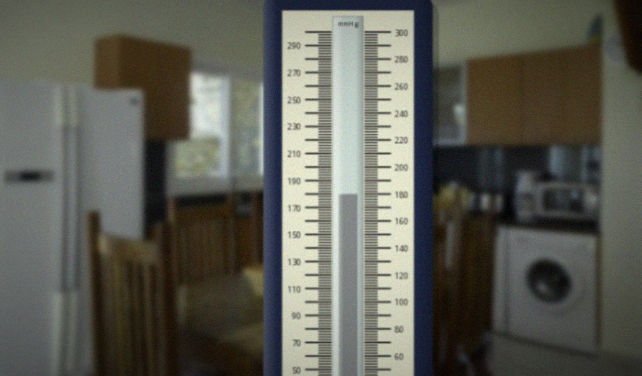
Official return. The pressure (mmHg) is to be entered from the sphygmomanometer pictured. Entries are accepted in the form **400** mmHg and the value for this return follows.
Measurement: **180** mmHg
